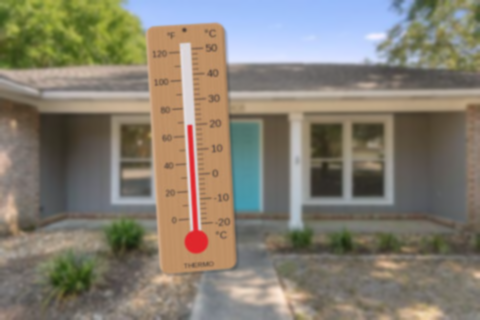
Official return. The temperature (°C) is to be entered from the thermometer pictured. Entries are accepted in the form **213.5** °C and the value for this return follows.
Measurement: **20** °C
